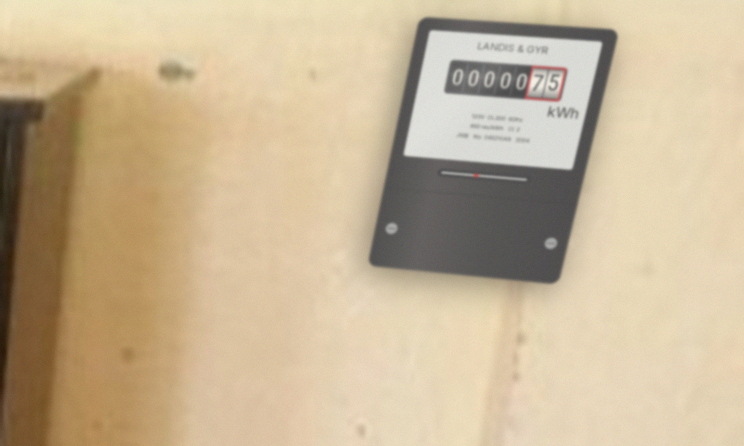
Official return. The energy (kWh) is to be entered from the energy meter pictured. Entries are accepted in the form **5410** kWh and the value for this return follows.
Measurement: **0.75** kWh
